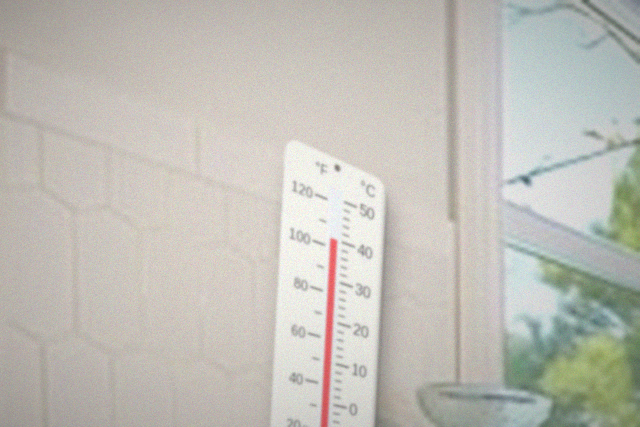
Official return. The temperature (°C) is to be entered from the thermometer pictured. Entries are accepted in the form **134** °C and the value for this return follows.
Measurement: **40** °C
